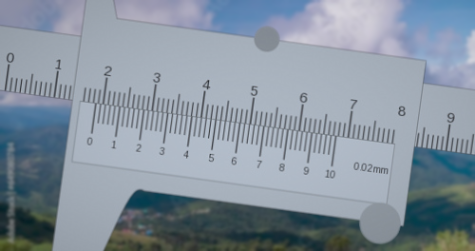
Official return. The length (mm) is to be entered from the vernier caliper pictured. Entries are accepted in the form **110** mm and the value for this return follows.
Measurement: **18.5** mm
